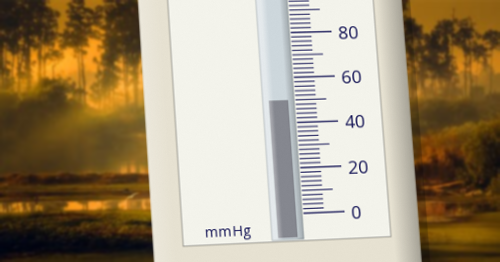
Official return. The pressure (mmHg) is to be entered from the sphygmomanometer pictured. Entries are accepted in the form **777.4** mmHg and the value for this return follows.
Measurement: **50** mmHg
